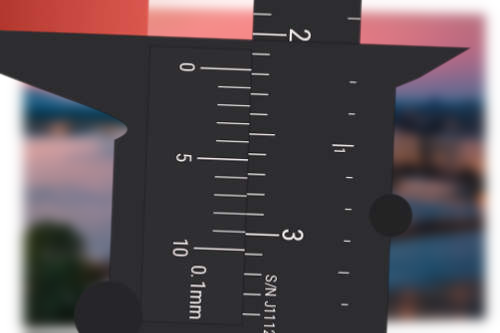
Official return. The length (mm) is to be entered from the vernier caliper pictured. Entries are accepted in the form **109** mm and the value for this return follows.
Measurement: **21.8** mm
